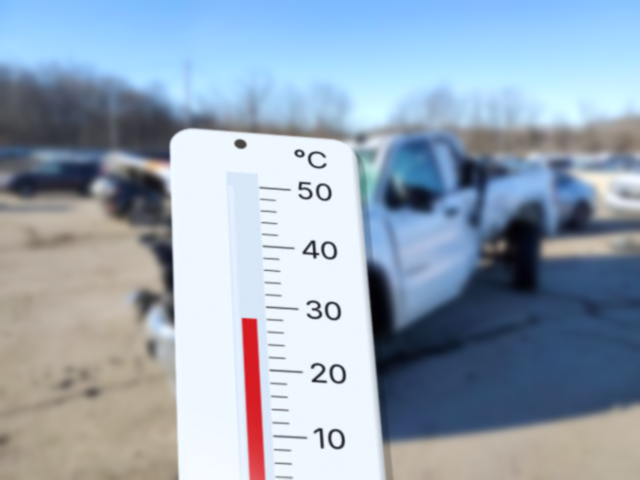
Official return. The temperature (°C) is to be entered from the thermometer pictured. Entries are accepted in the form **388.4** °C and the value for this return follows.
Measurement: **28** °C
